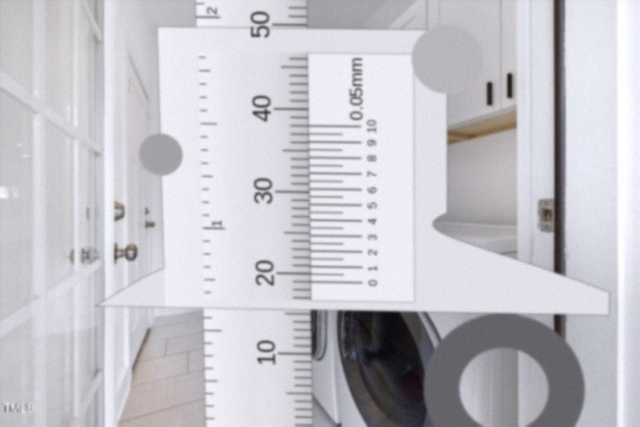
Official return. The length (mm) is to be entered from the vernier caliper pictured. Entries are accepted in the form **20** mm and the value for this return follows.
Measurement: **19.0** mm
